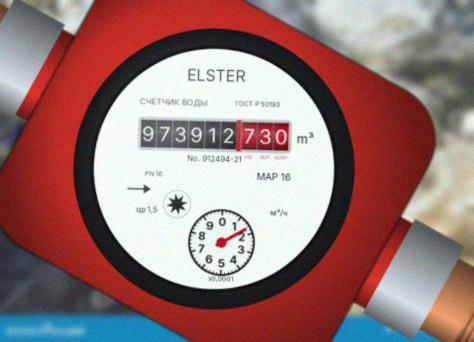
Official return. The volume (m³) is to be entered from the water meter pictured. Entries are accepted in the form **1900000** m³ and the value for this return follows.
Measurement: **973912.7301** m³
